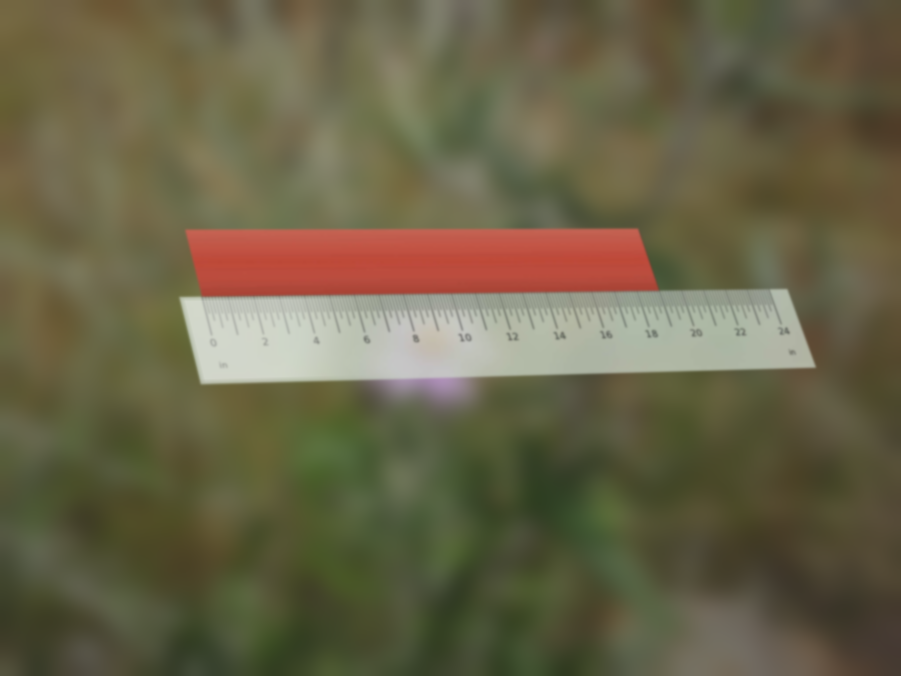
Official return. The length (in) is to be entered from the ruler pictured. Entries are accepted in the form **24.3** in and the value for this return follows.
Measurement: **19** in
